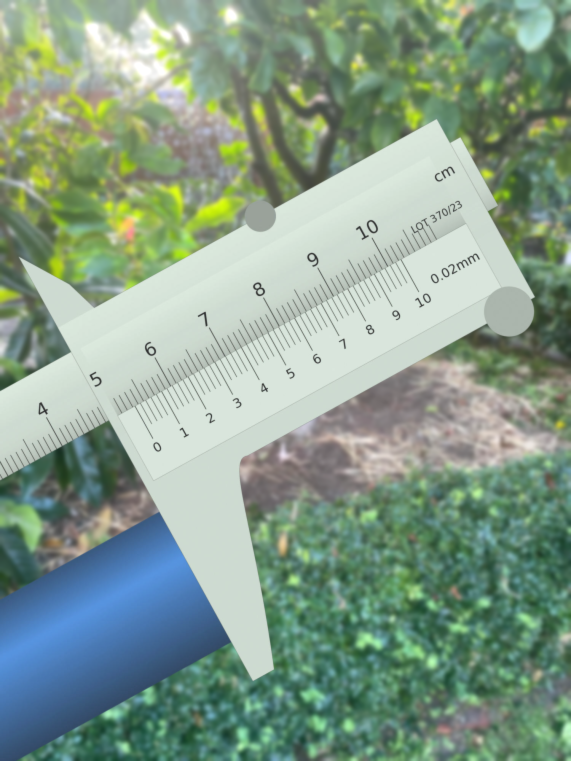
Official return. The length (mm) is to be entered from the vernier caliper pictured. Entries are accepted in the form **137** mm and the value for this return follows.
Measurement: **53.4** mm
